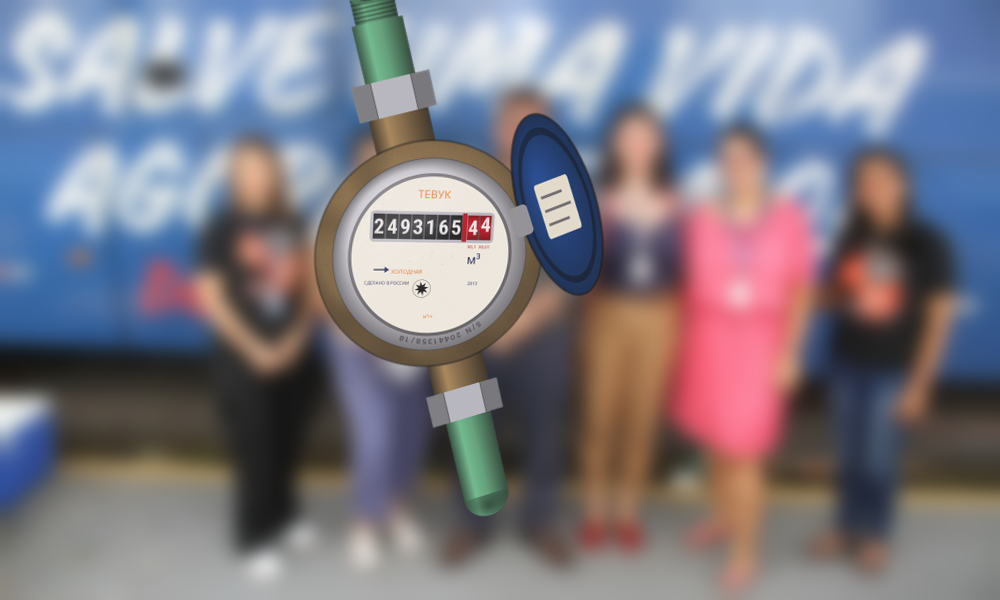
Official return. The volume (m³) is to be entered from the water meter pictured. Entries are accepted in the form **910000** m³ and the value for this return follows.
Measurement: **2493165.44** m³
